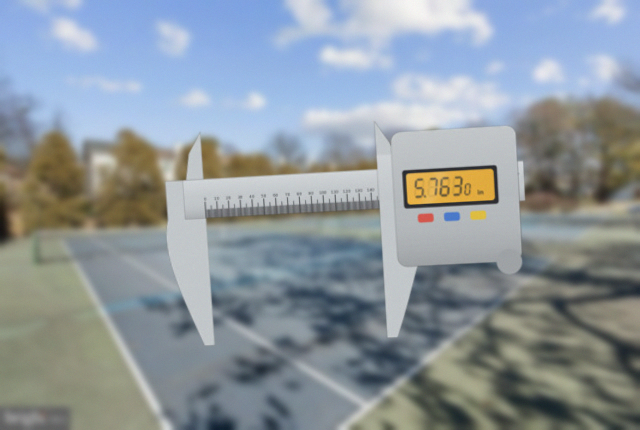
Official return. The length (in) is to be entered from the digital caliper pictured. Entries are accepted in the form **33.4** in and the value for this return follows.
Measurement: **5.7630** in
